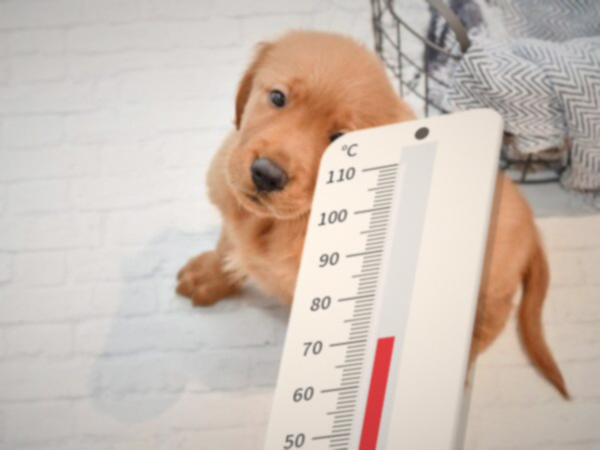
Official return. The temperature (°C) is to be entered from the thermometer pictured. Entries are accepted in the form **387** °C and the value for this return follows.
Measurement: **70** °C
